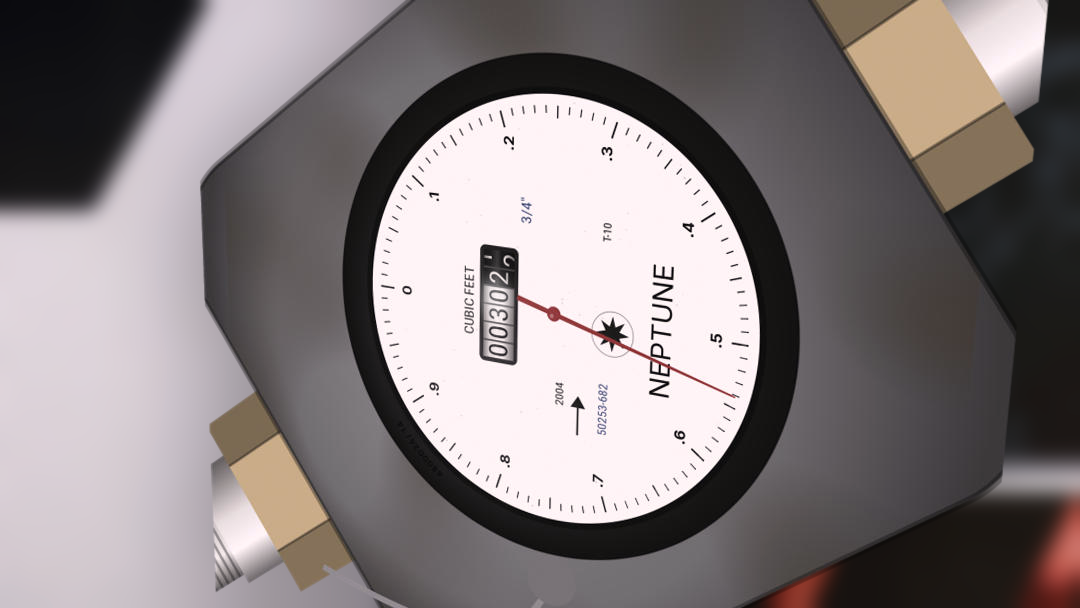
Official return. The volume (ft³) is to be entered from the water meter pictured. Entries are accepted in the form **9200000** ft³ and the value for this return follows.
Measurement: **3021.54** ft³
